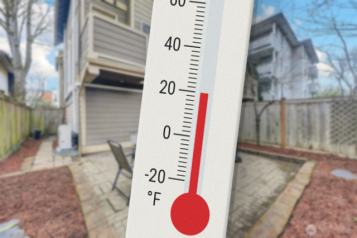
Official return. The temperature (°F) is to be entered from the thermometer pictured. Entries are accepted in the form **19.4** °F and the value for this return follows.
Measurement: **20** °F
